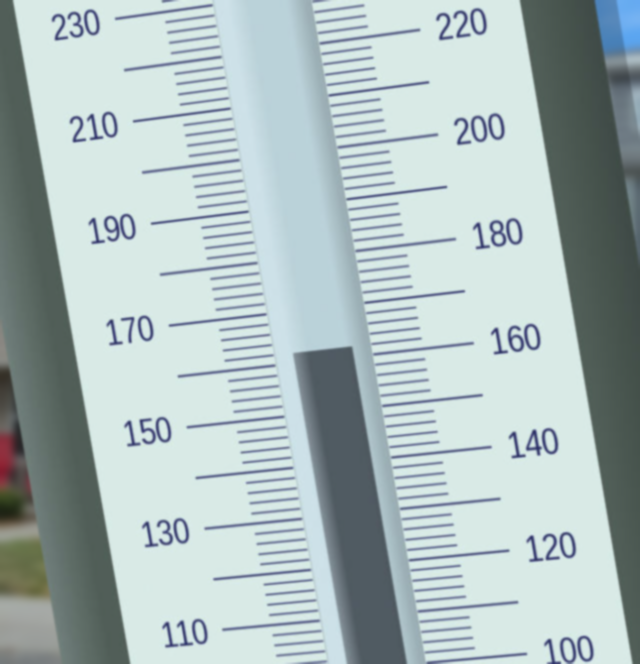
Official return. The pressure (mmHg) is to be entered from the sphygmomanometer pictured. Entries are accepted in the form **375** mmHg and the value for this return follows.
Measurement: **162** mmHg
